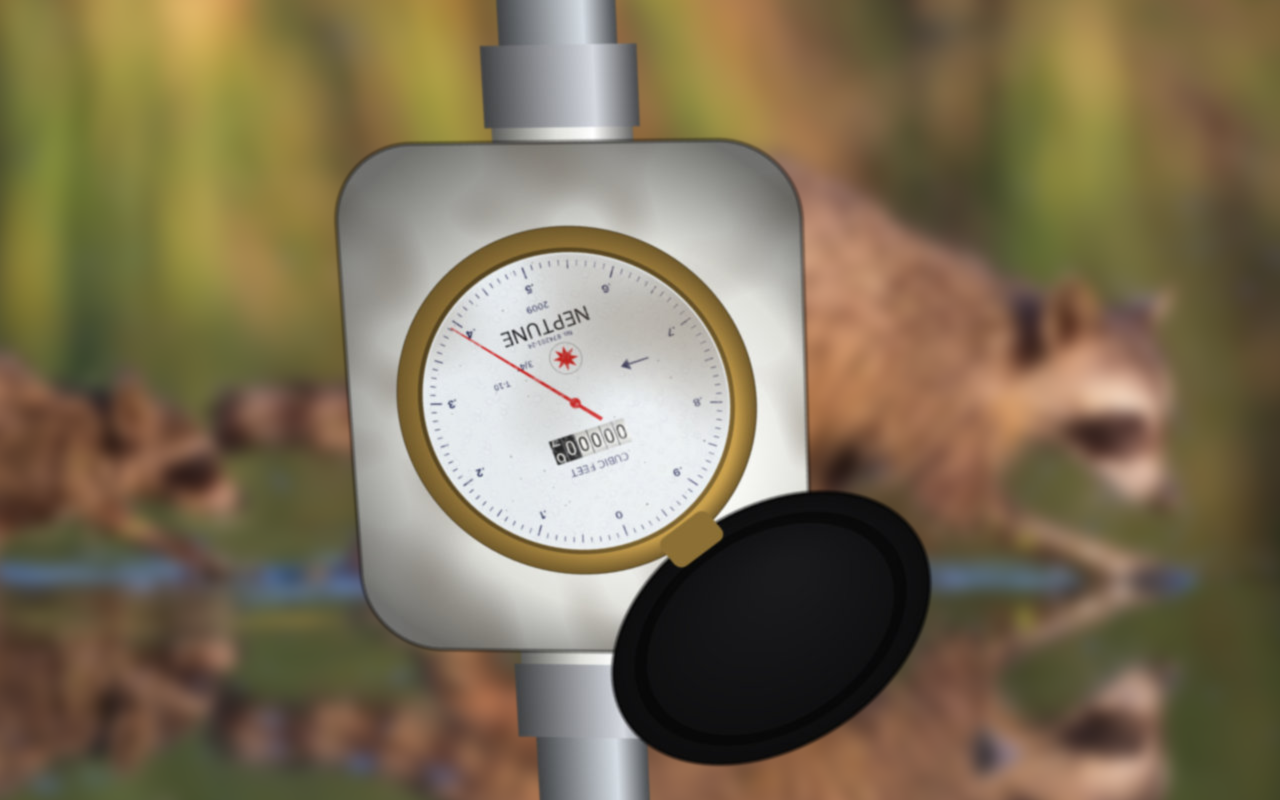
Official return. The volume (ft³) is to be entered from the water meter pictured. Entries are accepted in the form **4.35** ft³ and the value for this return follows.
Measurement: **6.39** ft³
